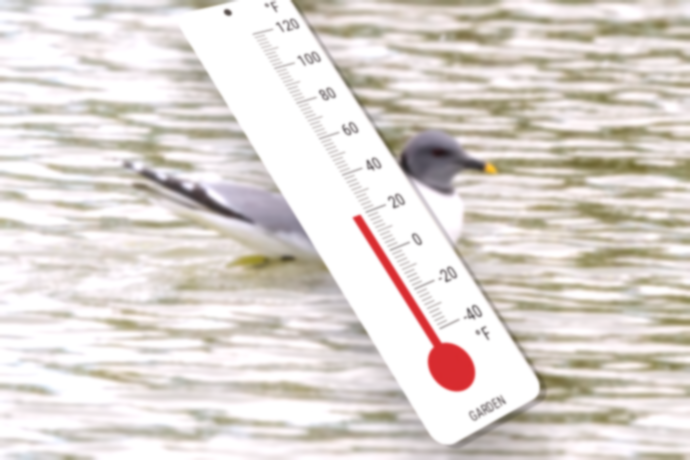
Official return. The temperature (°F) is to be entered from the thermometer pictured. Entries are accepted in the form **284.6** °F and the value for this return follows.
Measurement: **20** °F
